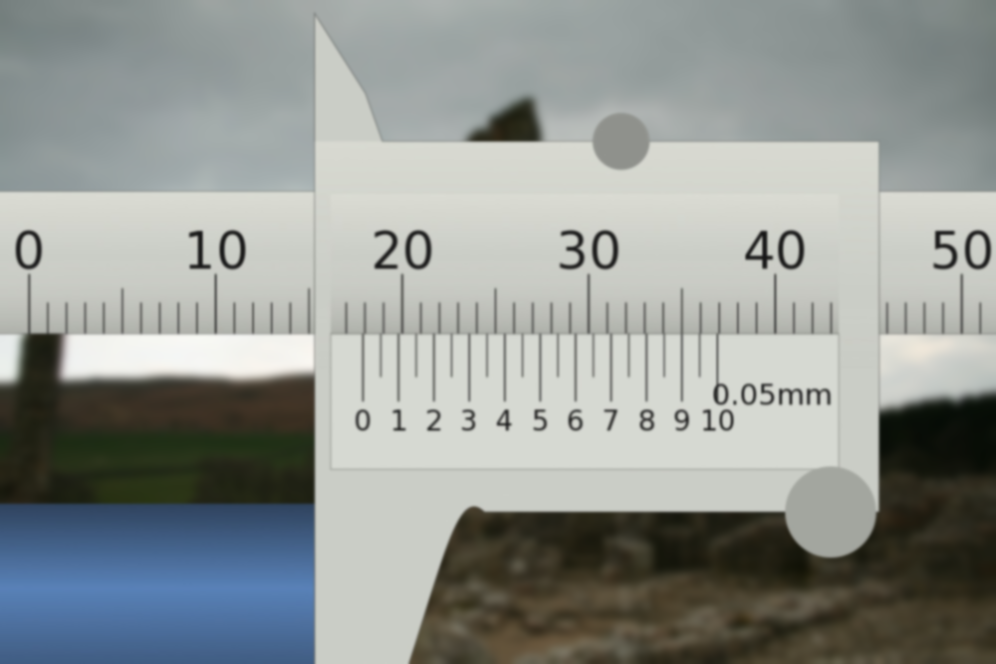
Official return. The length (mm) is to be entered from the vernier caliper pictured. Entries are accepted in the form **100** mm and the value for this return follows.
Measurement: **17.9** mm
